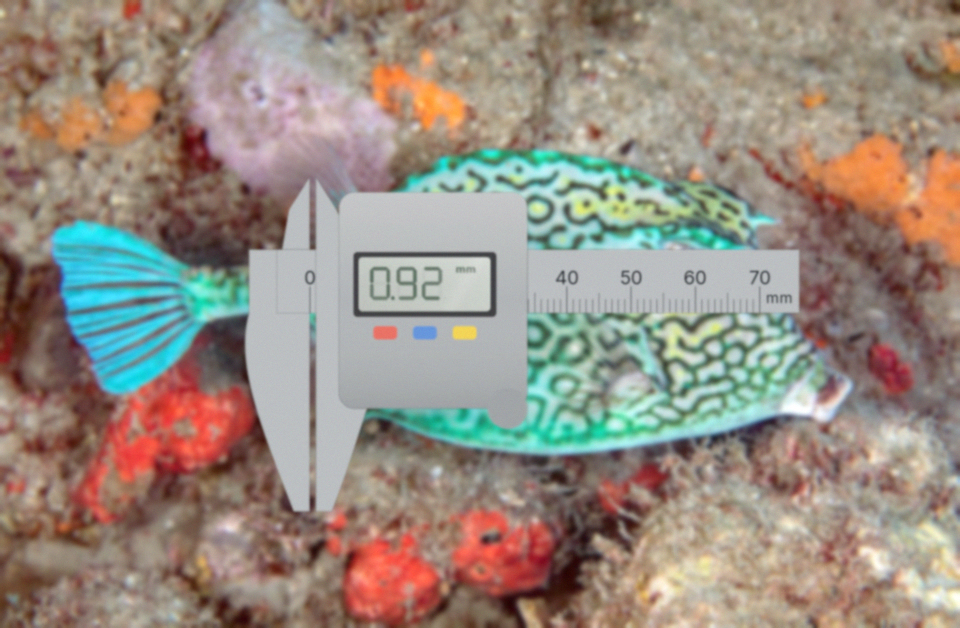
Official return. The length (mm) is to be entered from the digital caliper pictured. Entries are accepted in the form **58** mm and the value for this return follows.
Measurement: **0.92** mm
